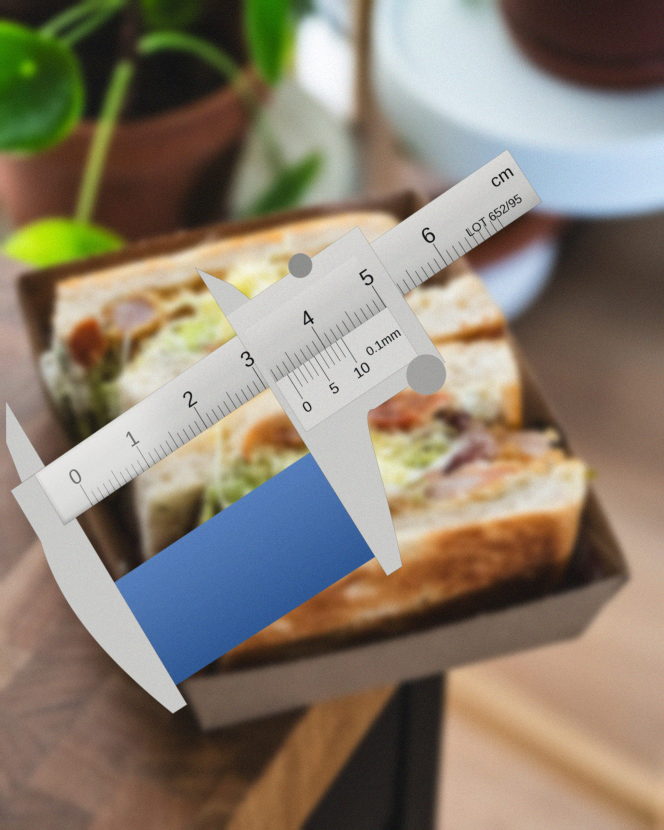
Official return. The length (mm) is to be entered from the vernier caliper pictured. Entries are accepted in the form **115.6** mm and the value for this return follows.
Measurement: **33.6** mm
